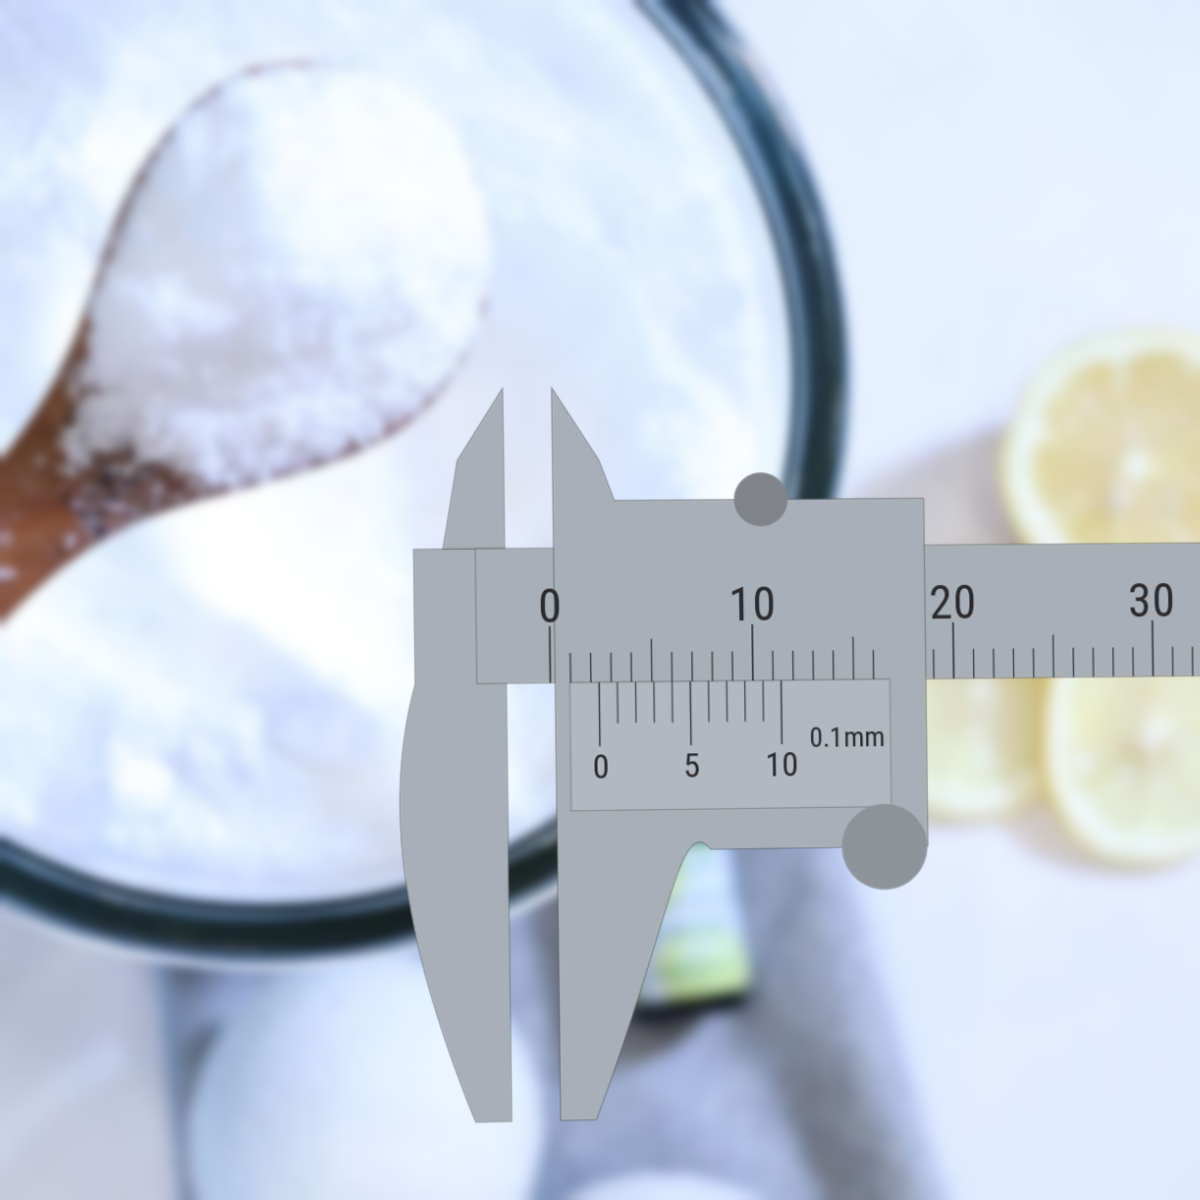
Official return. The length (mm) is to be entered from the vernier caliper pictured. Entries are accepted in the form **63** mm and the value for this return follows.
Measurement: **2.4** mm
